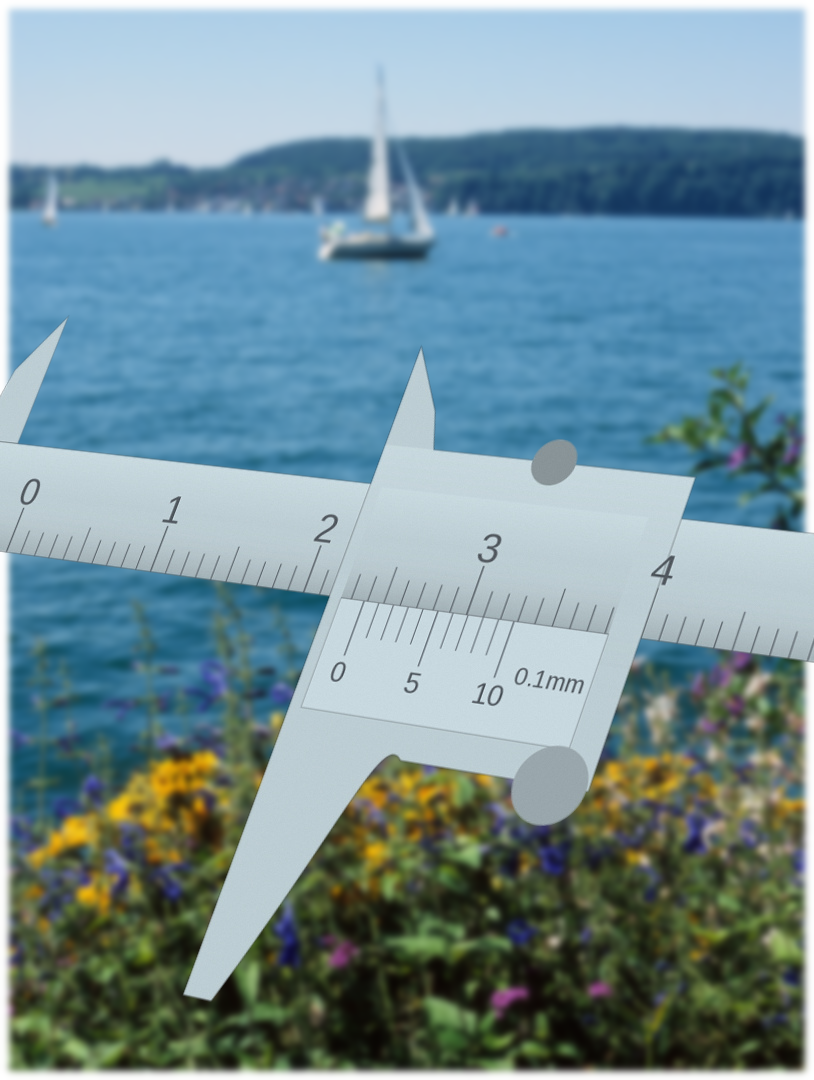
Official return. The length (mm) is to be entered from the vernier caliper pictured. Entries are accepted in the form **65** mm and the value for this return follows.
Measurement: **23.8** mm
